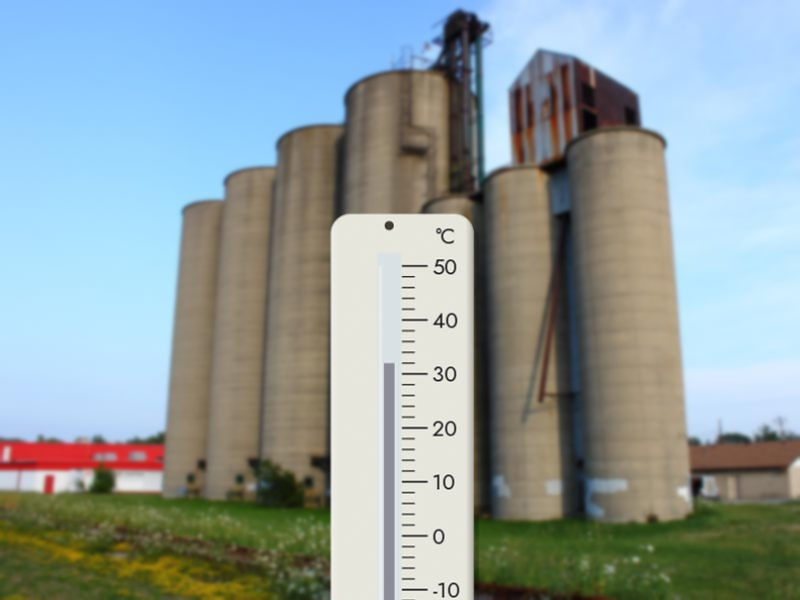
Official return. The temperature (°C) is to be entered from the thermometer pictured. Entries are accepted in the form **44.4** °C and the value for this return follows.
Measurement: **32** °C
